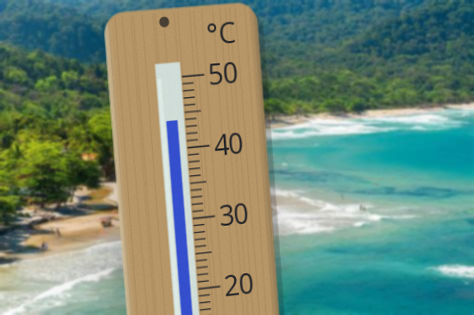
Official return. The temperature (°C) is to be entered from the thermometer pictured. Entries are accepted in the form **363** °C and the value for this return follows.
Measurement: **44** °C
